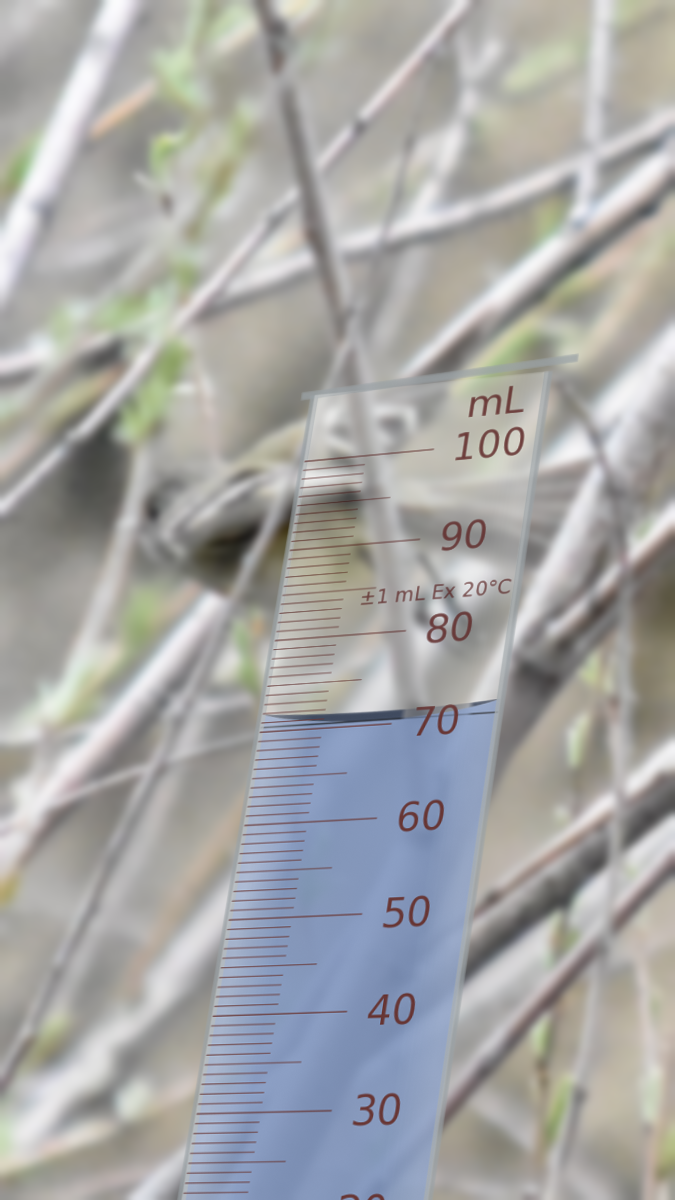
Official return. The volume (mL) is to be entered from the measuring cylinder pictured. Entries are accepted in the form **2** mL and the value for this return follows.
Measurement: **70.5** mL
